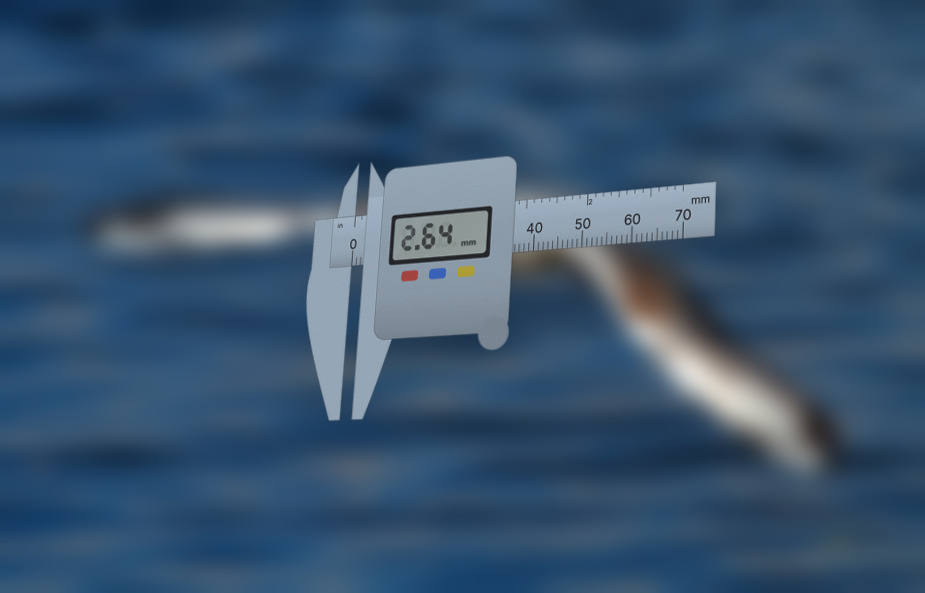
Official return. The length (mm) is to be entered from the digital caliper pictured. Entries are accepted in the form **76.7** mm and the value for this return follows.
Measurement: **2.64** mm
